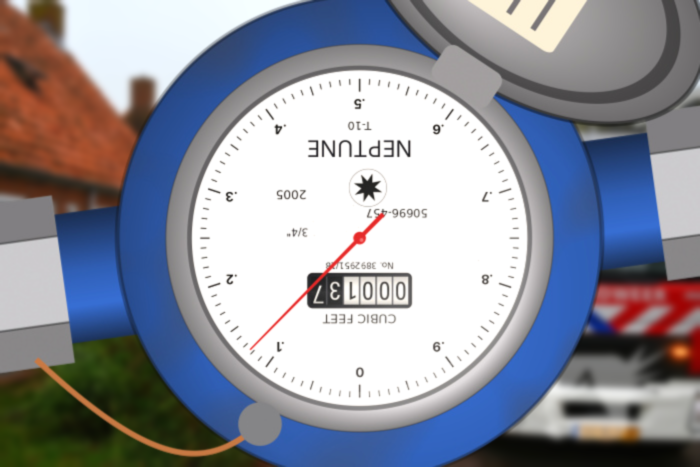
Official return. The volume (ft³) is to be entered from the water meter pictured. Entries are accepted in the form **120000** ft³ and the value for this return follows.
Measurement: **137.12** ft³
